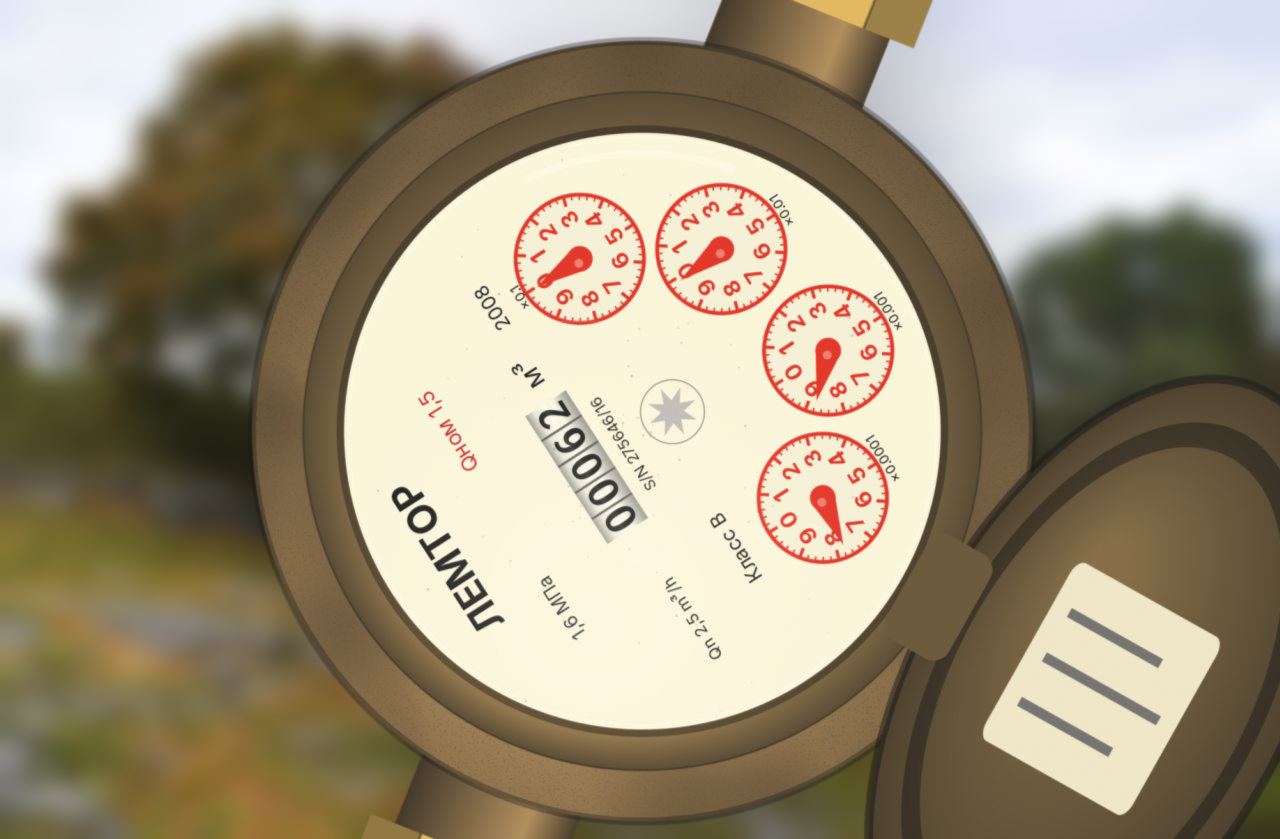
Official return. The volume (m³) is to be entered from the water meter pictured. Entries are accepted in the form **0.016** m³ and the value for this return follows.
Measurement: **61.9987** m³
